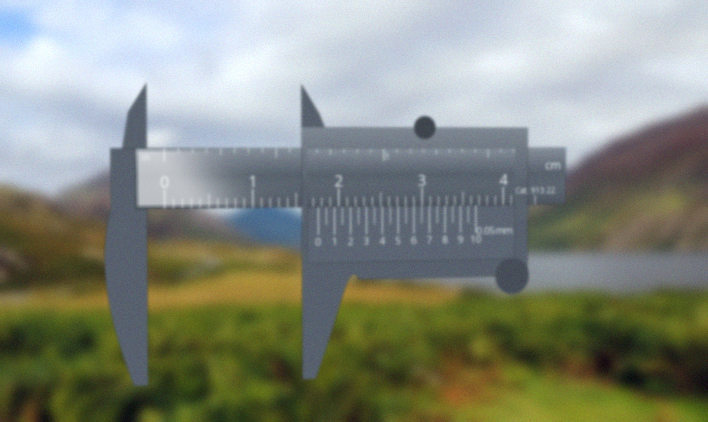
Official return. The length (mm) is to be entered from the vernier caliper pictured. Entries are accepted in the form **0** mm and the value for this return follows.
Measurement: **17.6** mm
